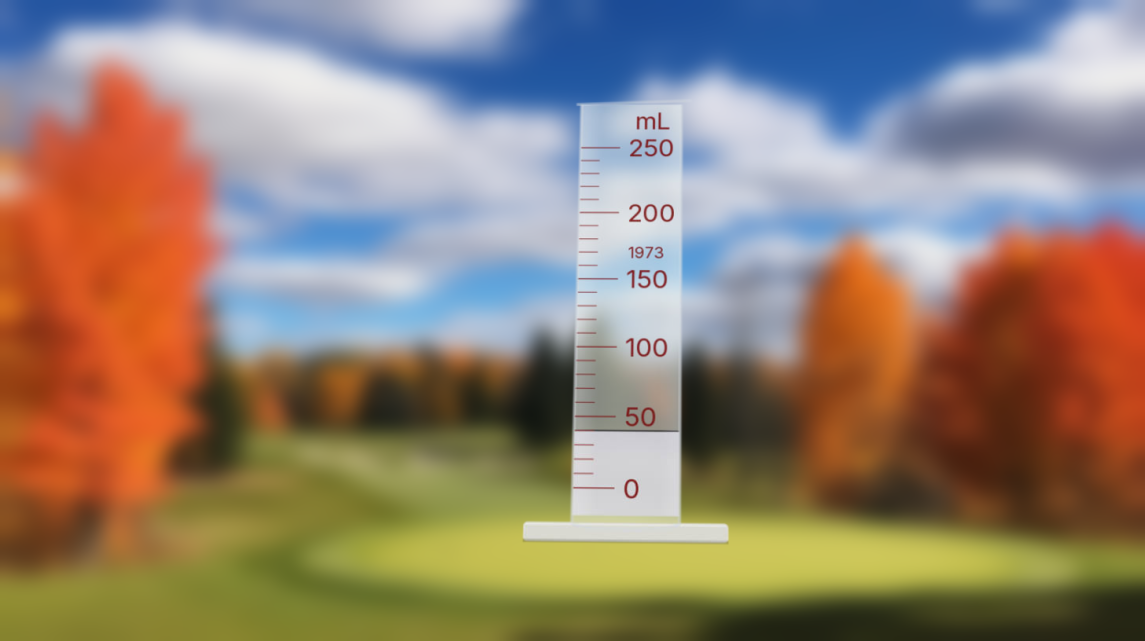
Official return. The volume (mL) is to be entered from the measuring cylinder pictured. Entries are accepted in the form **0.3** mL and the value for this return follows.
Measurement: **40** mL
